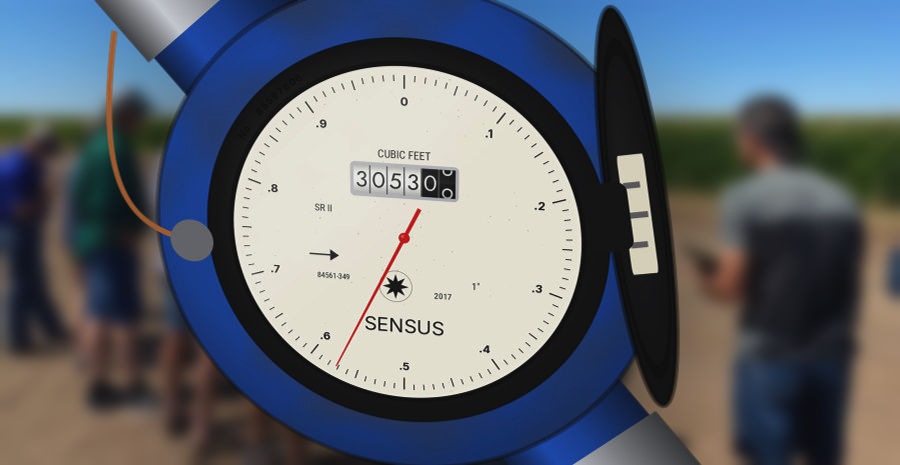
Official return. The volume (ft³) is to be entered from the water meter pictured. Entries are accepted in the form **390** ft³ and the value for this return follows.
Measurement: **305308.57** ft³
